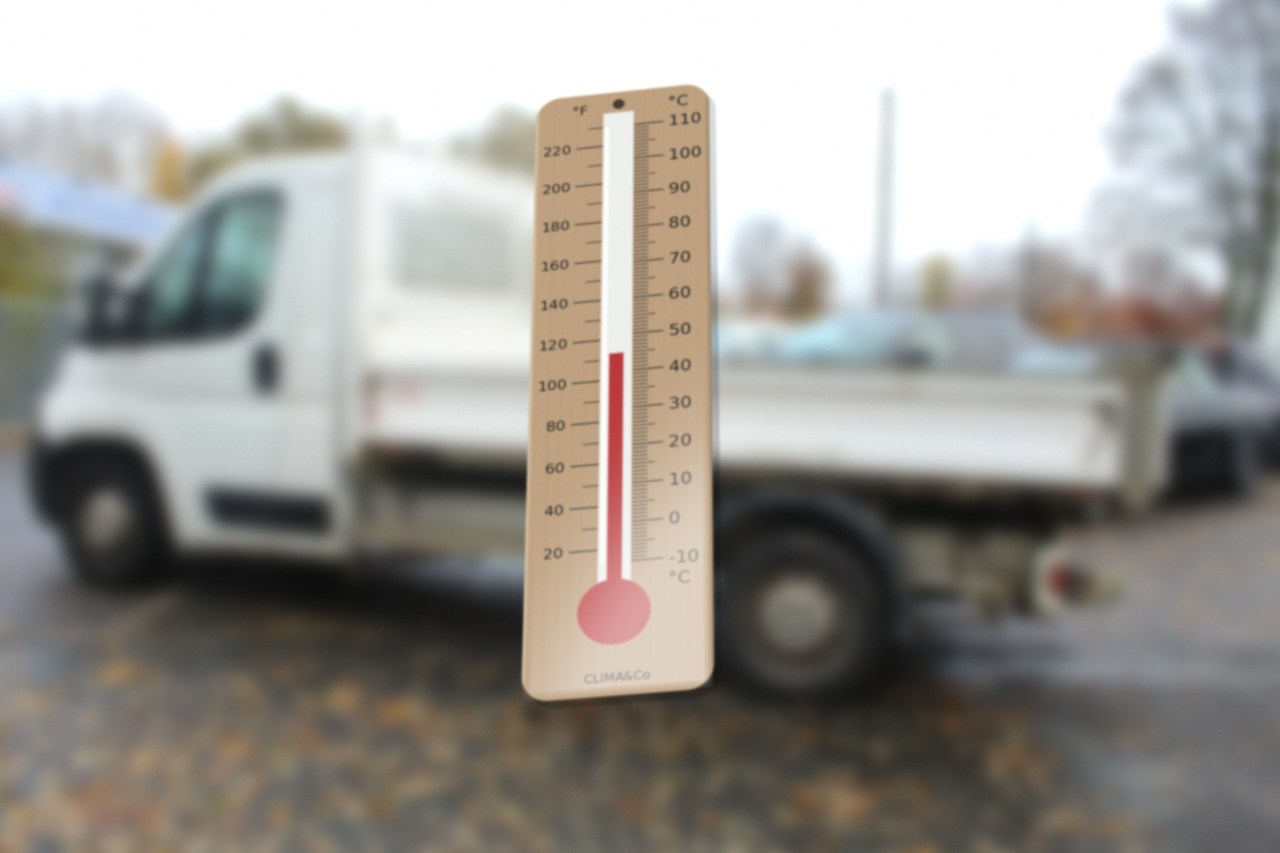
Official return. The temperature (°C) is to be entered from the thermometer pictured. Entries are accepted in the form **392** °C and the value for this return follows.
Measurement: **45** °C
